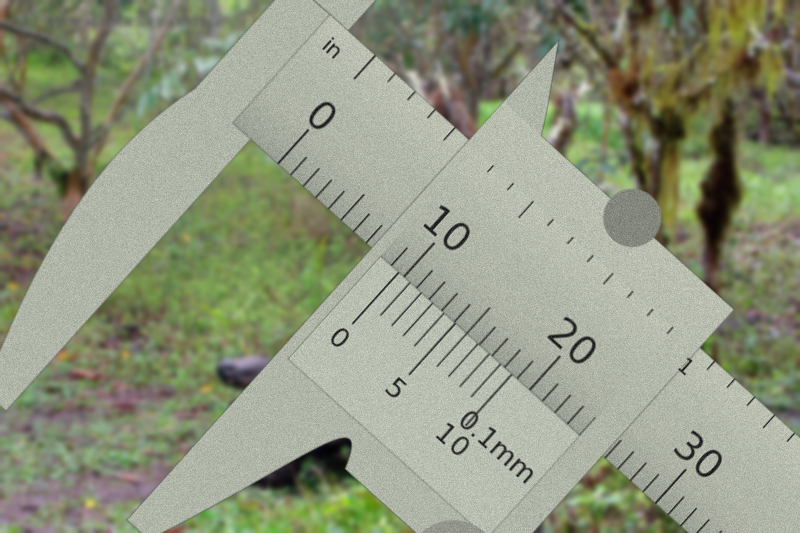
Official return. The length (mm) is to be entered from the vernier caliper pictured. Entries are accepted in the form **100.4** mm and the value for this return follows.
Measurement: **9.6** mm
